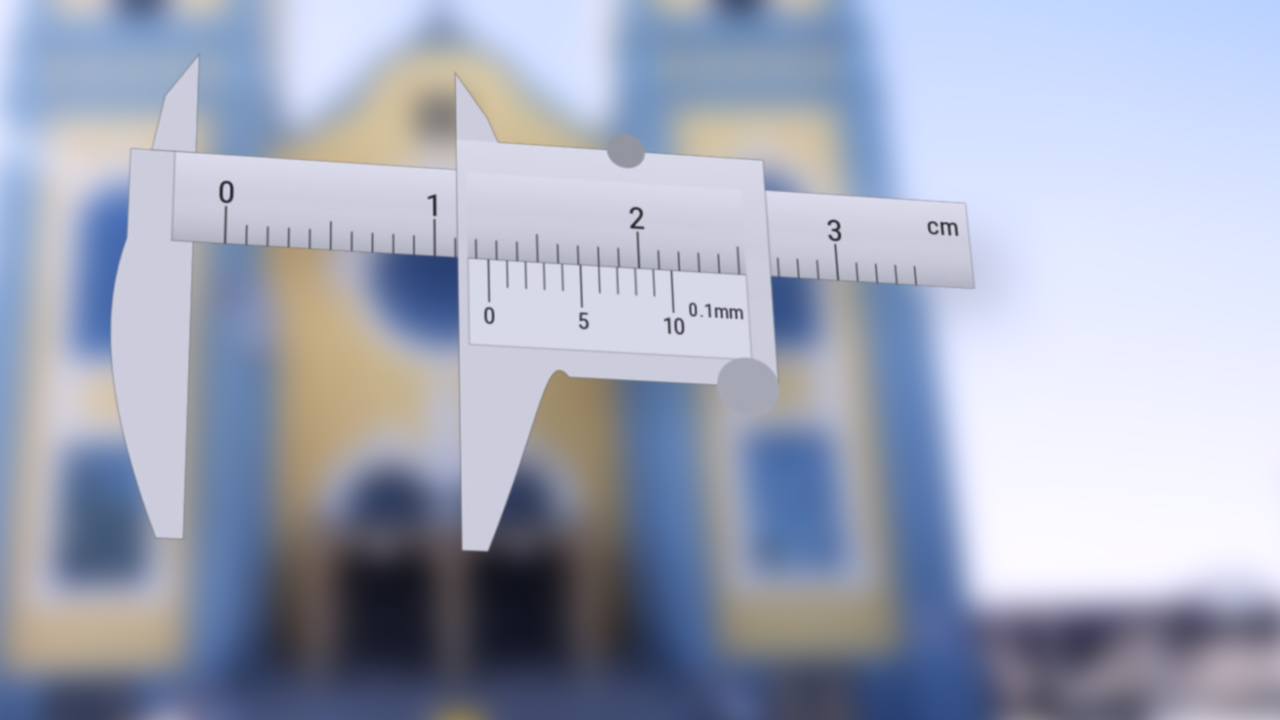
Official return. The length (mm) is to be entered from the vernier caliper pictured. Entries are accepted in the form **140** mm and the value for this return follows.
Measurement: **12.6** mm
